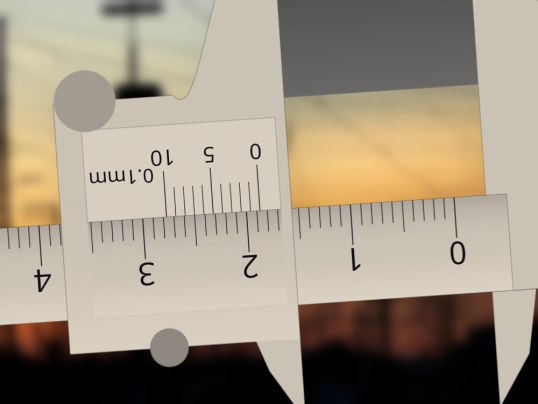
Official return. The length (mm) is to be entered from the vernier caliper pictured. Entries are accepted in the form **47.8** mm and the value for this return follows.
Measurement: **18.7** mm
